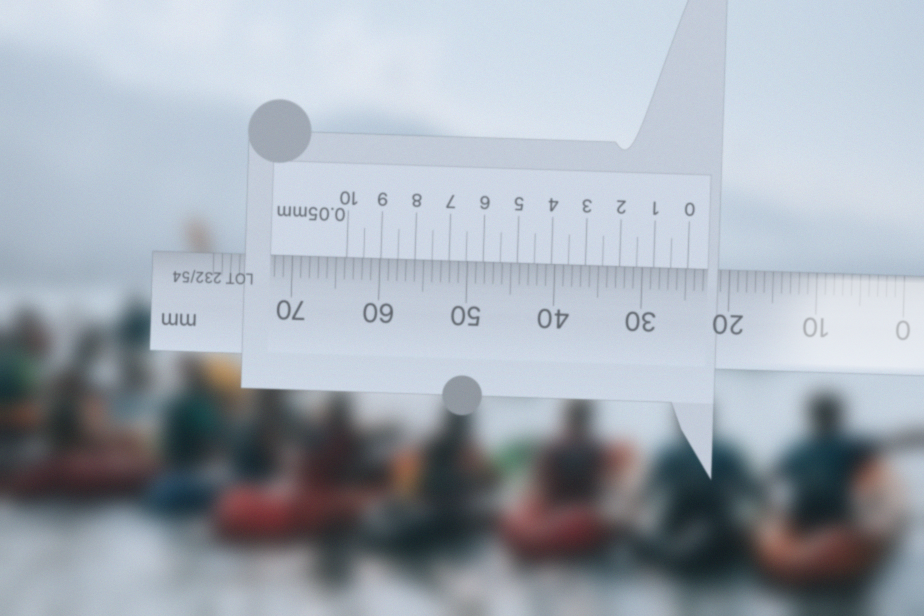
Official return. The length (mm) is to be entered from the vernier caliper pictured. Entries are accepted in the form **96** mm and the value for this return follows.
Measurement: **24.8** mm
